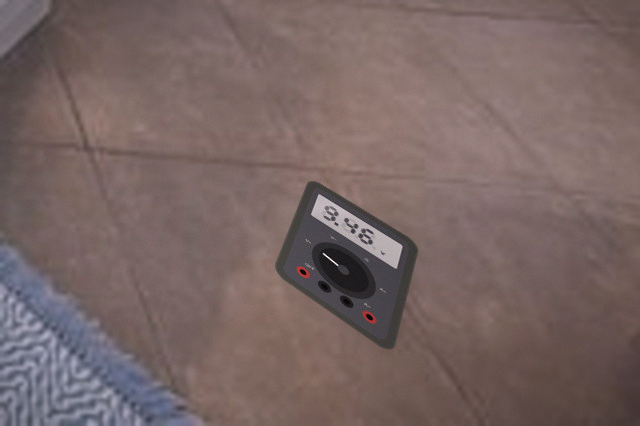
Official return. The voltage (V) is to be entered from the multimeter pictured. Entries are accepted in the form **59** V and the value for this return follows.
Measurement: **9.46** V
